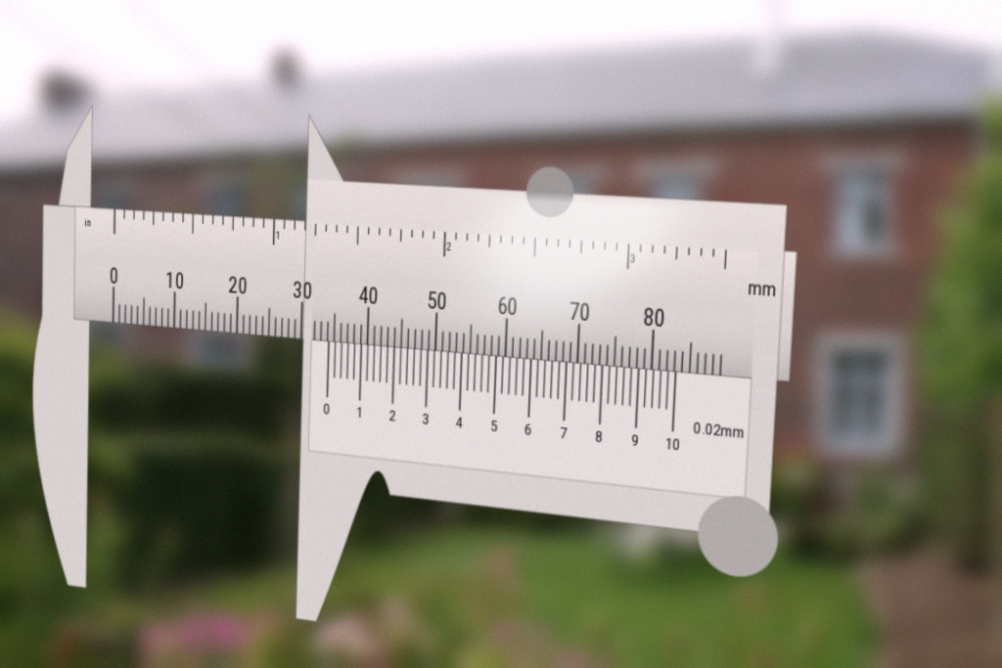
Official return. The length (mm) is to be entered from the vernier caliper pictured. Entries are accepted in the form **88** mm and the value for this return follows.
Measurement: **34.2** mm
